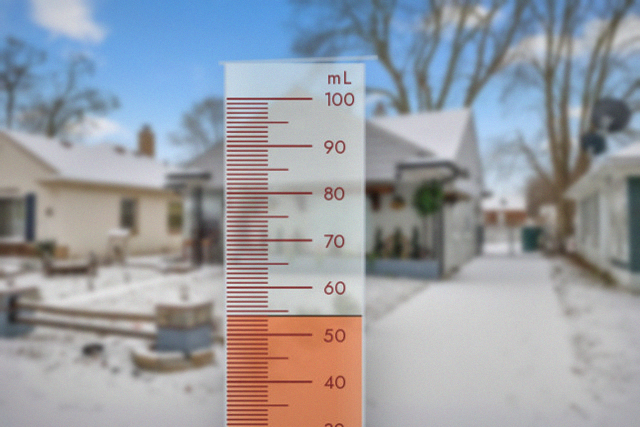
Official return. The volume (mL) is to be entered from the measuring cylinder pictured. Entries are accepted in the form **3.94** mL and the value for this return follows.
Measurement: **54** mL
